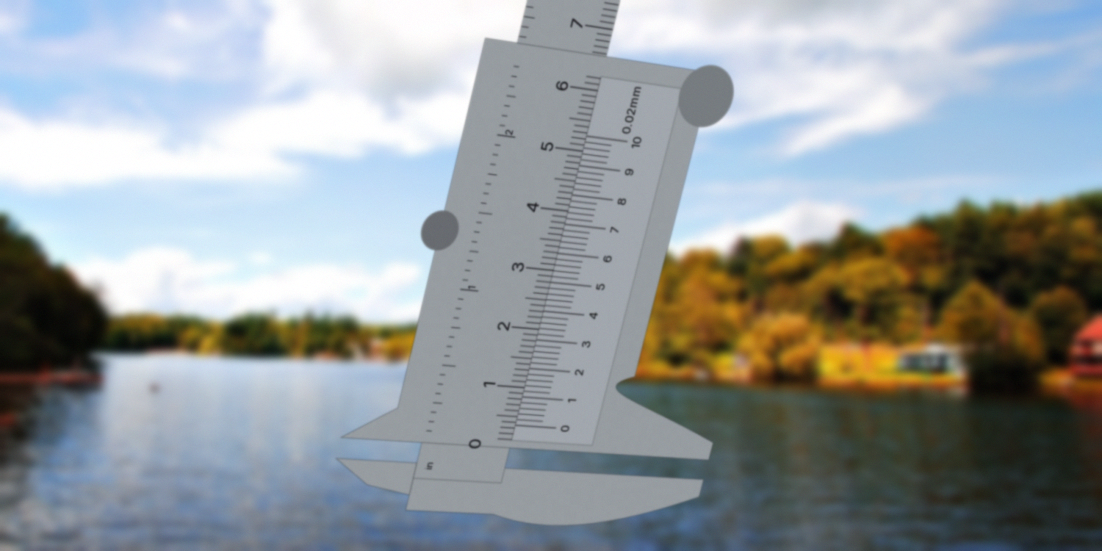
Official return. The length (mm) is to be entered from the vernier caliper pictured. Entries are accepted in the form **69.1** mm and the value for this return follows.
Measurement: **3.5** mm
